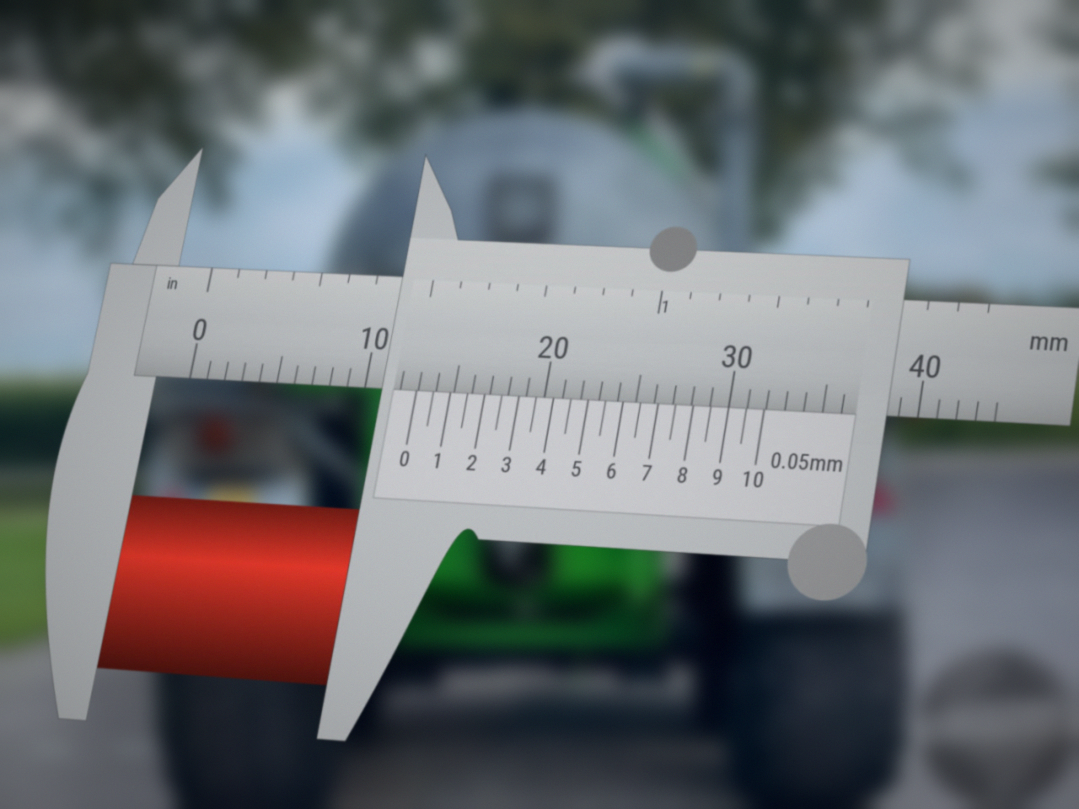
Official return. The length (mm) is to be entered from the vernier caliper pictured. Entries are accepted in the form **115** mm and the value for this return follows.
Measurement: **12.9** mm
